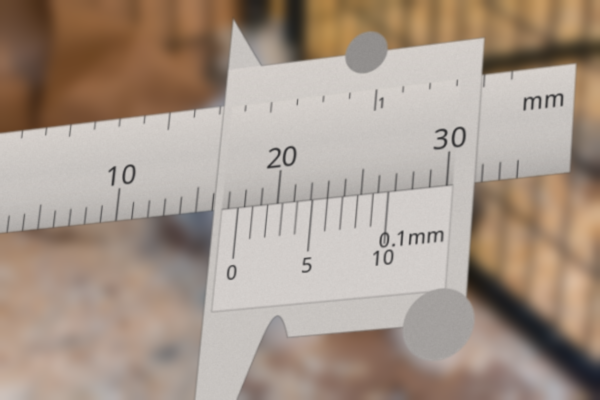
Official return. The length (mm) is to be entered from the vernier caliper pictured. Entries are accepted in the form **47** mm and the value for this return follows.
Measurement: **17.6** mm
